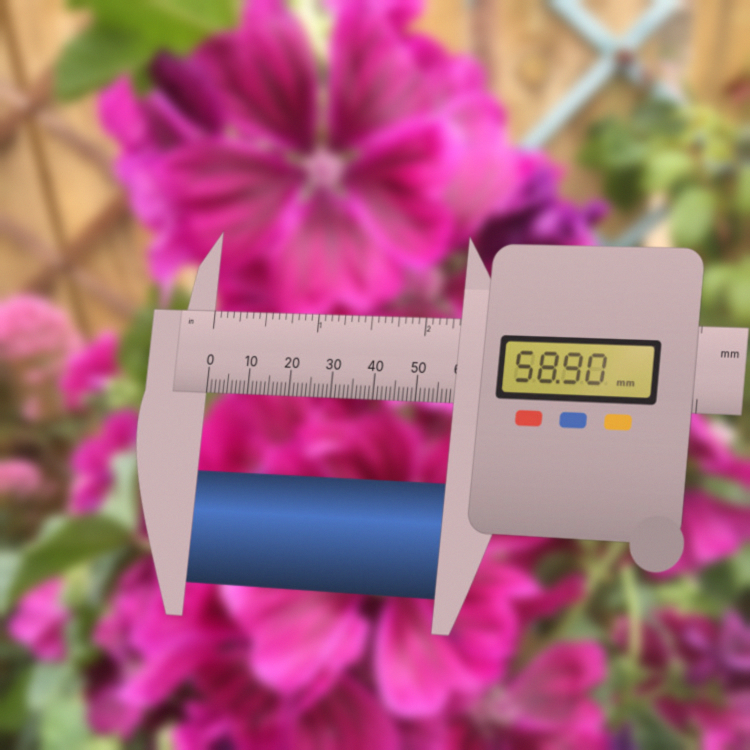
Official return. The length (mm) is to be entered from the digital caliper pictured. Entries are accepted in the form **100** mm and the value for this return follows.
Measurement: **58.90** mm
